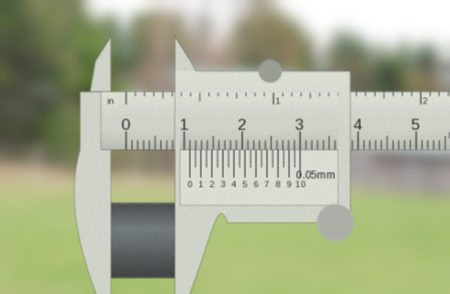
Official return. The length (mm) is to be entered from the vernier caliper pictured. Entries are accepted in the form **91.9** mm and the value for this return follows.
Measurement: **11.0** mm
